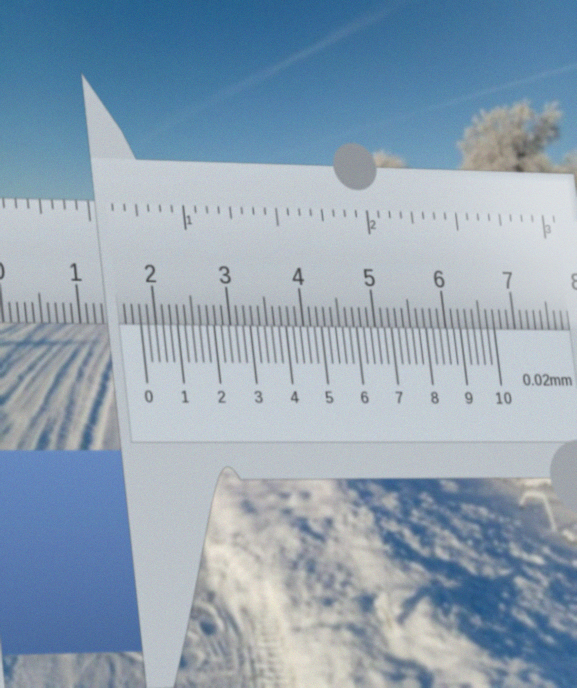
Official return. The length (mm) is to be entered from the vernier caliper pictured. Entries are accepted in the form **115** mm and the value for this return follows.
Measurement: **18.0** mm
